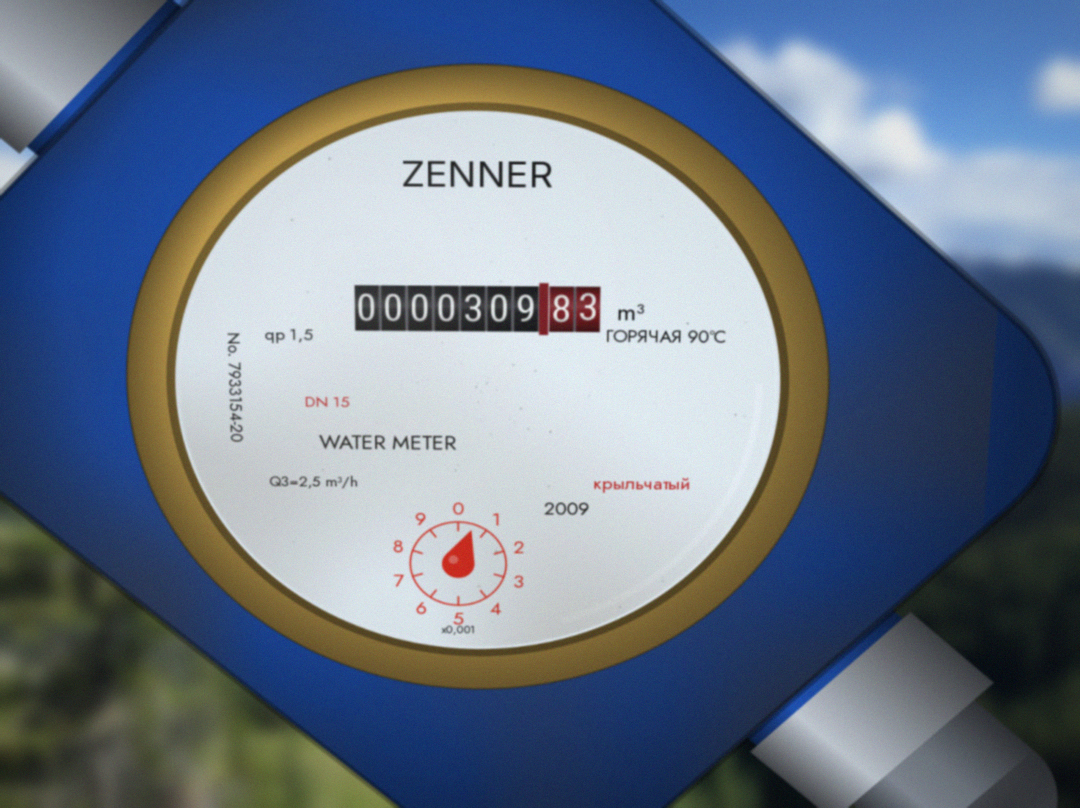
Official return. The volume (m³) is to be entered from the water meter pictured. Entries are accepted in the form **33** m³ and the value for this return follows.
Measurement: **309.830** m³
